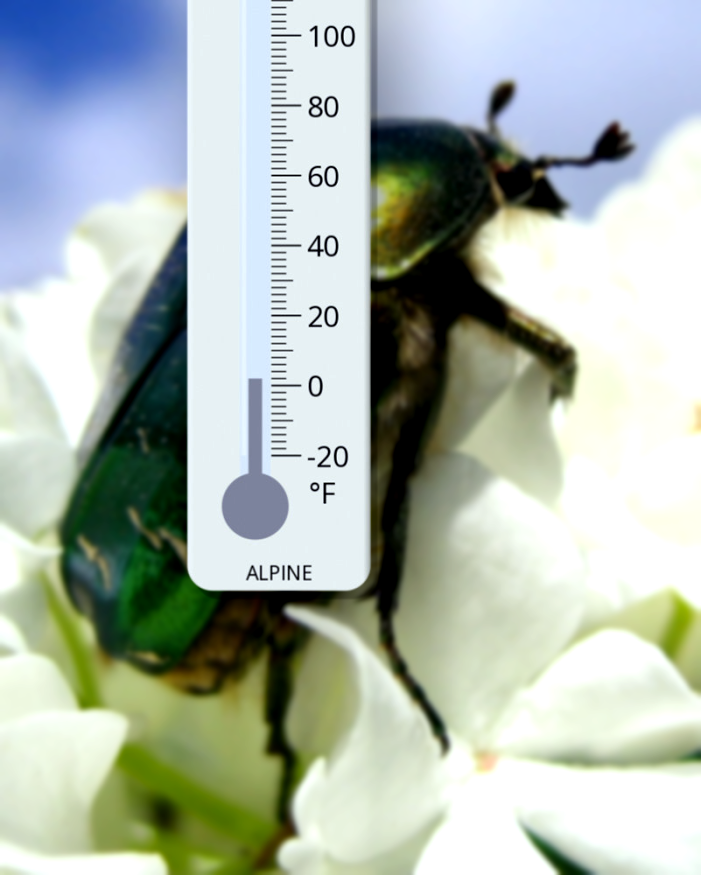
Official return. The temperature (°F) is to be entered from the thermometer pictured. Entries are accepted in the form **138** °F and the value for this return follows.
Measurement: **2** °F
